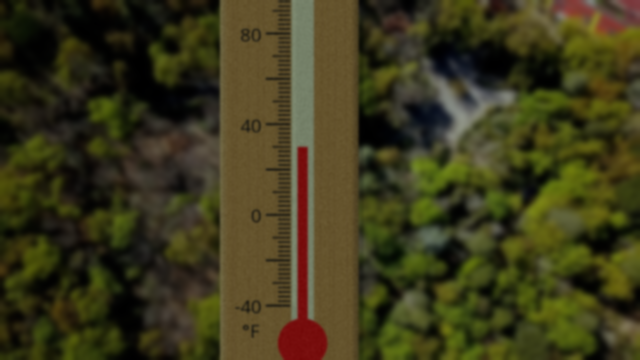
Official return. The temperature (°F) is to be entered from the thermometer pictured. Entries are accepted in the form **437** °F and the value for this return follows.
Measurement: **30** °F
